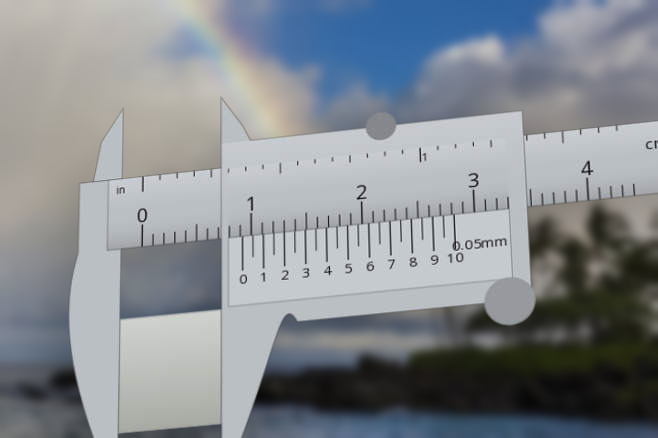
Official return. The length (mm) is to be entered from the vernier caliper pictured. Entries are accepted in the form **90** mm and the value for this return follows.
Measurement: **9.2** mm
